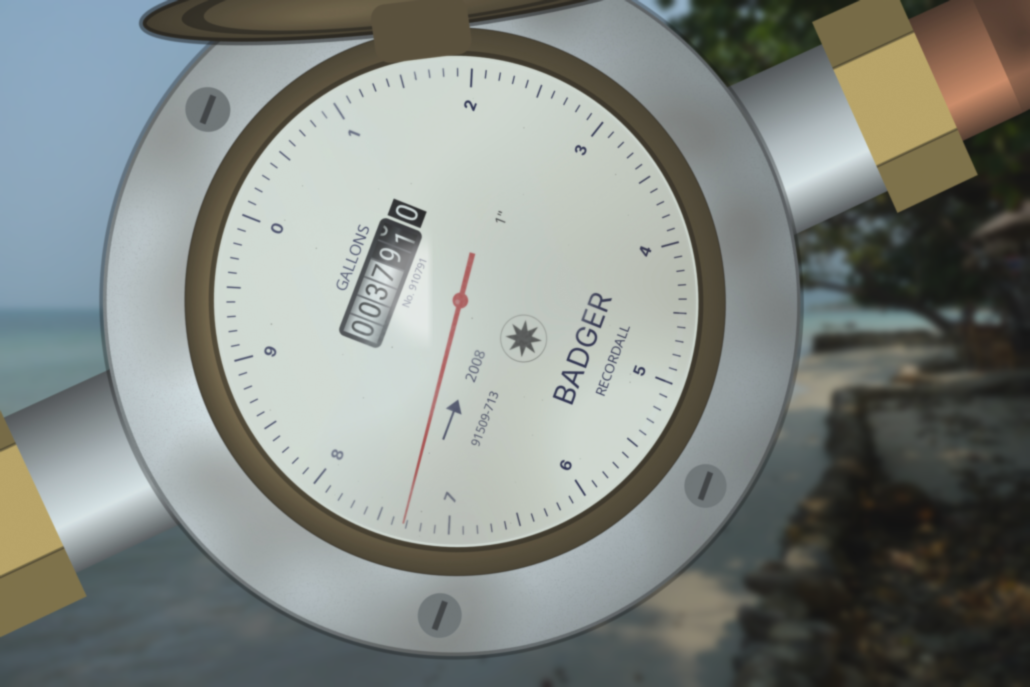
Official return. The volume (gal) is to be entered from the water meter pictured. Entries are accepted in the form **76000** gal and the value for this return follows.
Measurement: **37907.3** gal
